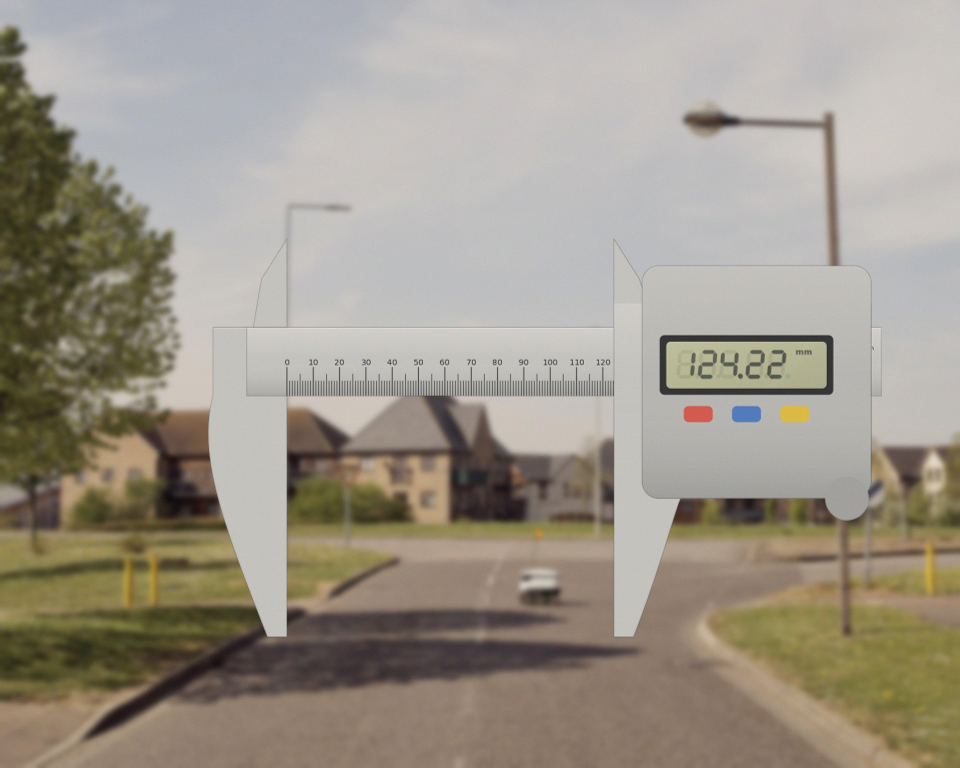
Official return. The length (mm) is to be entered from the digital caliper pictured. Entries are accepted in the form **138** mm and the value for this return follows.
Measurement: **124.22** mm
